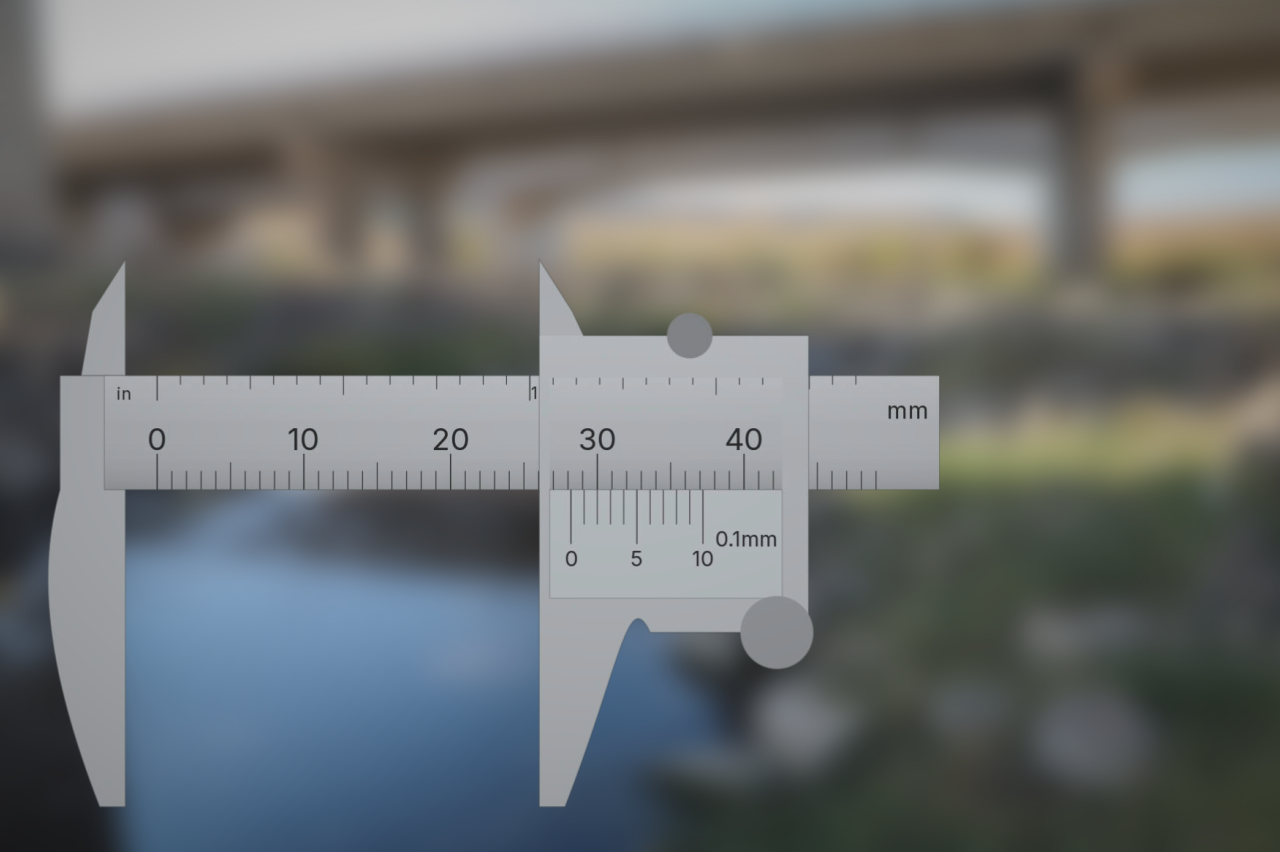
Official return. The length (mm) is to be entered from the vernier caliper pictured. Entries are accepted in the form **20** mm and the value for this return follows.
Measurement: **28.2** mm
